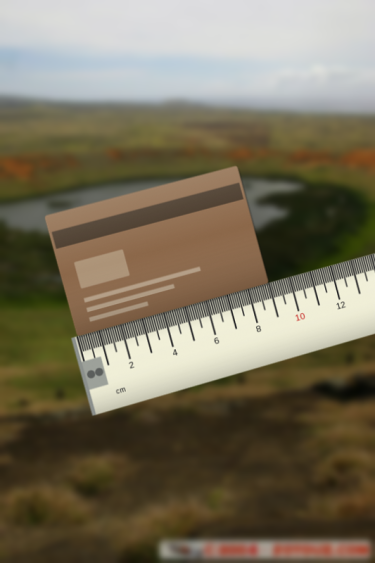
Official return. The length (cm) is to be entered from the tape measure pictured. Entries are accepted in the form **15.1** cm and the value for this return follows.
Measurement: **9** cm
